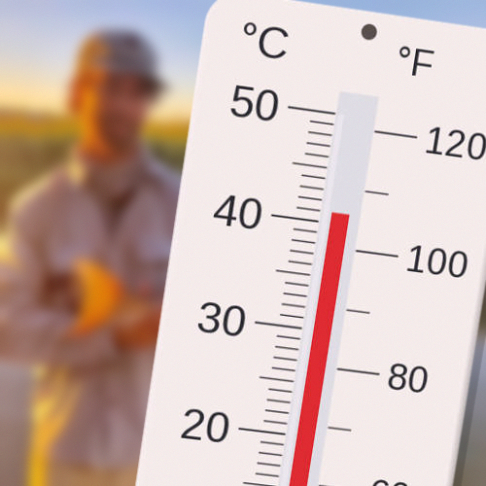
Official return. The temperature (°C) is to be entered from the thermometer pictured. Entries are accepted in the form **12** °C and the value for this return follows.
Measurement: **41** °C
